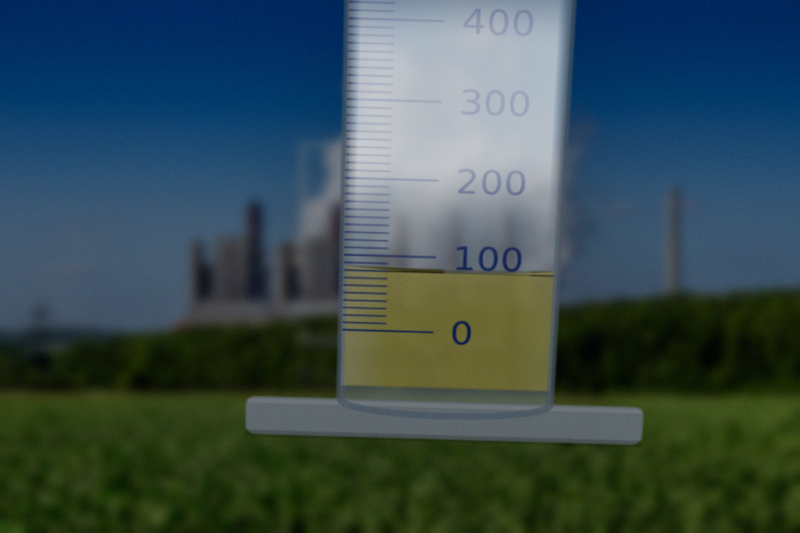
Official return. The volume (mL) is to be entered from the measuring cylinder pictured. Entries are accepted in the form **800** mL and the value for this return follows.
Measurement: **80** mL
